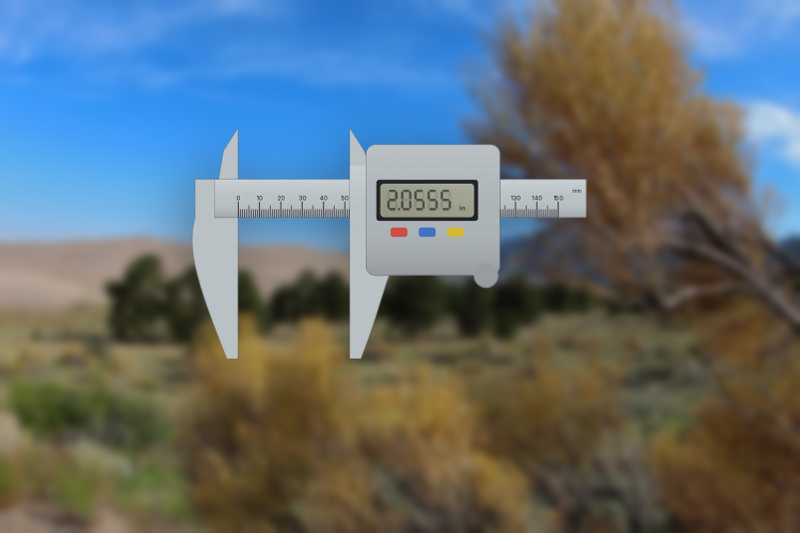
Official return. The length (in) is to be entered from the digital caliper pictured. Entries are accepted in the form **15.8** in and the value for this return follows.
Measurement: **2.0555** in
